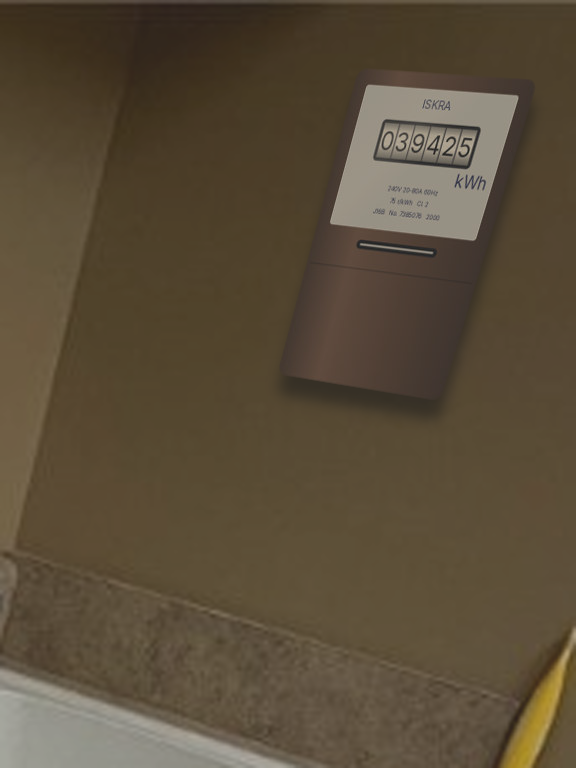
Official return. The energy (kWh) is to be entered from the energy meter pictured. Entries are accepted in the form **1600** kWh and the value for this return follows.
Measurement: **39425** kWh
